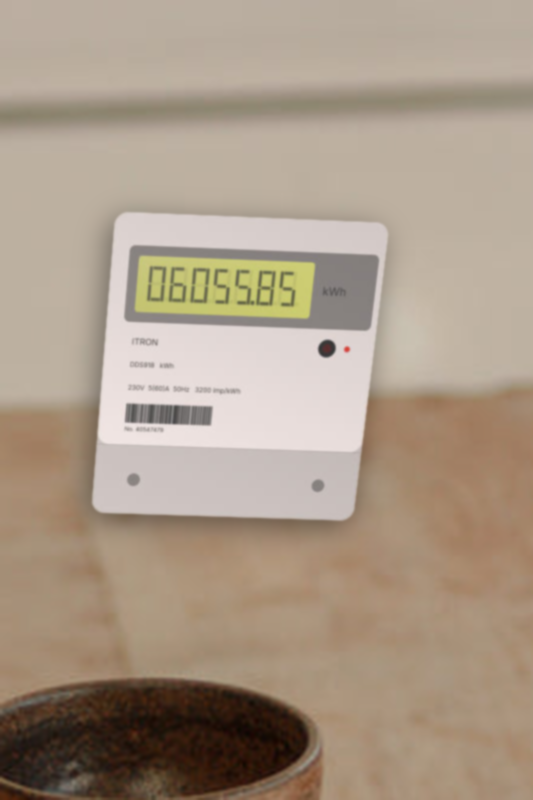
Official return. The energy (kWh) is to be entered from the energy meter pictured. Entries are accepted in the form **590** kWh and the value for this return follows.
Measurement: **6055.85** kWh
